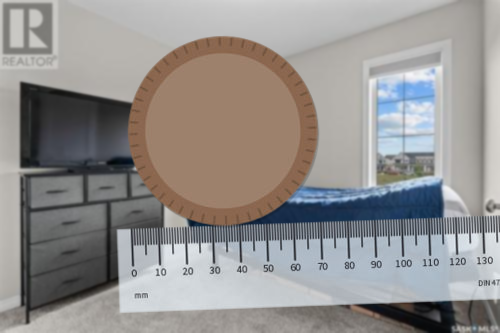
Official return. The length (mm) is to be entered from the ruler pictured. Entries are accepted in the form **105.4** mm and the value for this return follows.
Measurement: **70** mm
